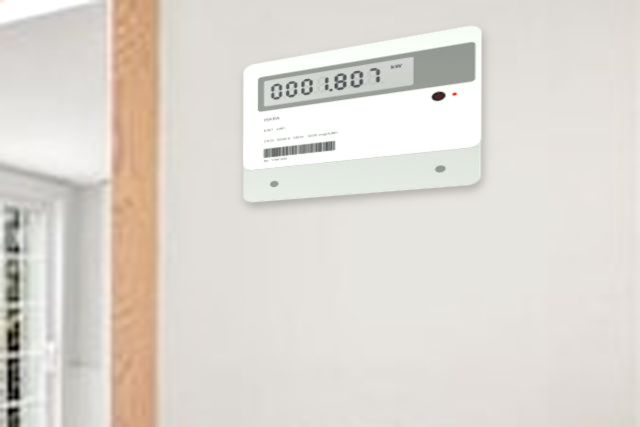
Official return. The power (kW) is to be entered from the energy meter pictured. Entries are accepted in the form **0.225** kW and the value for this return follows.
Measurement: **1.807** kW
